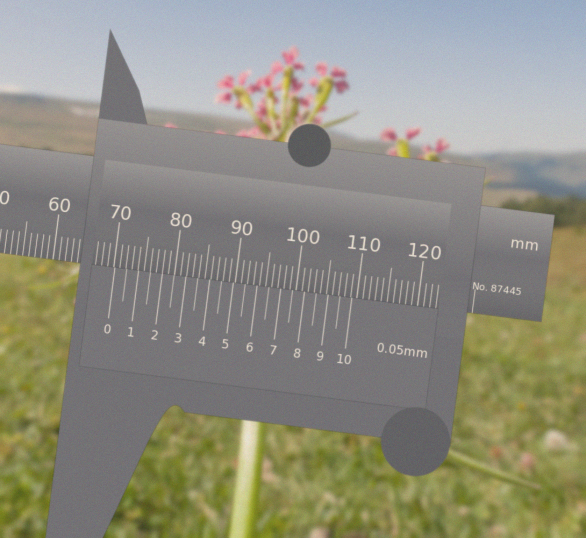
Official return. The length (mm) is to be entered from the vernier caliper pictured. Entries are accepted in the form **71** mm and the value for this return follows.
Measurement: **70.2** mm
